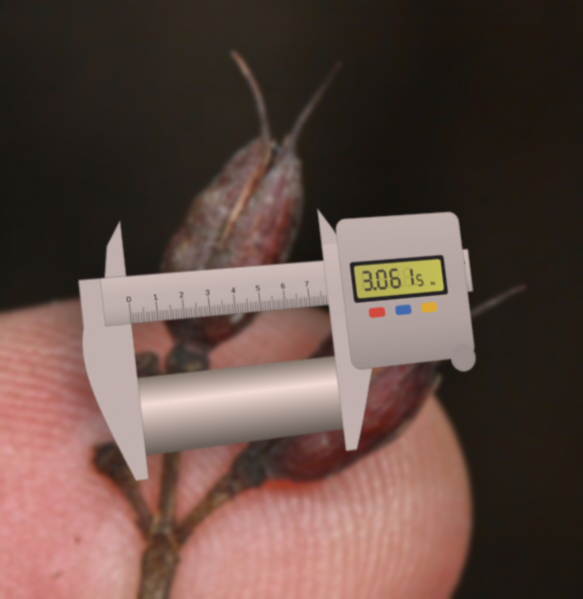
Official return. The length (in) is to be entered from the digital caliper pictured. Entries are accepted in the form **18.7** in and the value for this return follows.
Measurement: **3.0615** in
